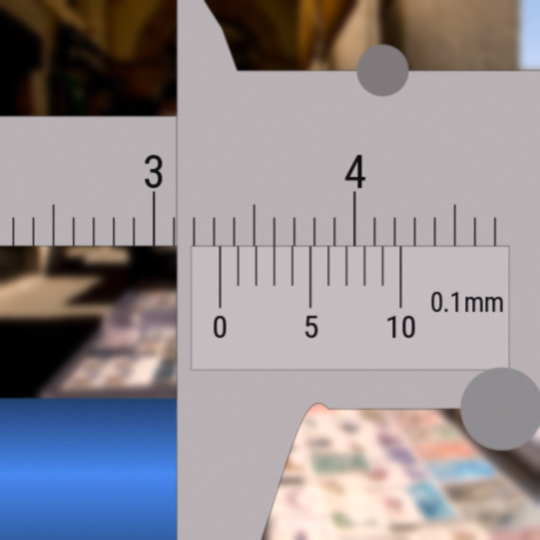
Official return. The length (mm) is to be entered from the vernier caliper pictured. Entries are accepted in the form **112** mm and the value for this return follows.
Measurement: **33.3** mm
